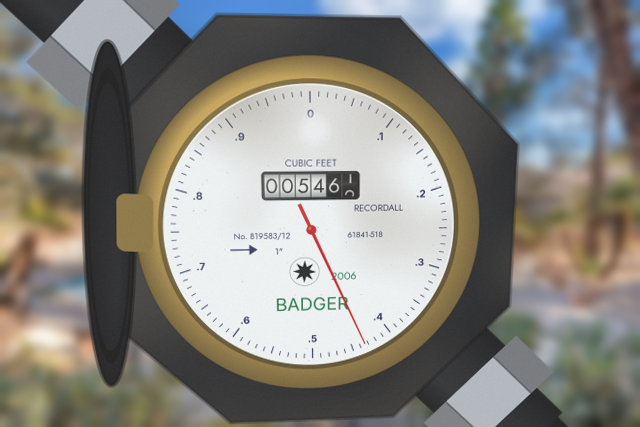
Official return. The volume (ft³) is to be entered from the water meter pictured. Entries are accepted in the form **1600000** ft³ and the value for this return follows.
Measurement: **5461.43** ft³
